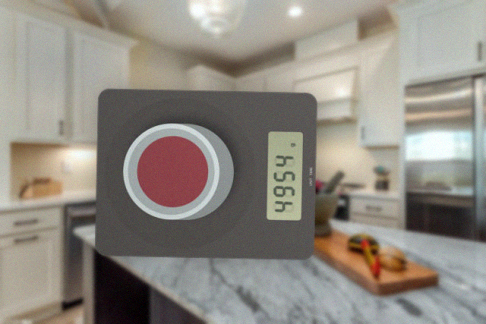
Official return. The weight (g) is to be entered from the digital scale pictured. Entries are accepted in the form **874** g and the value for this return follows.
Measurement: **4954** g
